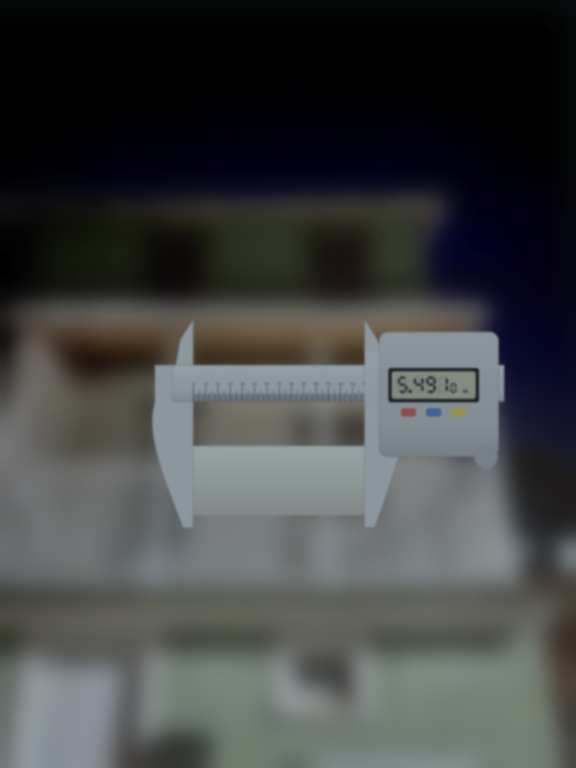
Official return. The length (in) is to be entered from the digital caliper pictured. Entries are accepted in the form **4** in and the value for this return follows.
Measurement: **5.4910** in
